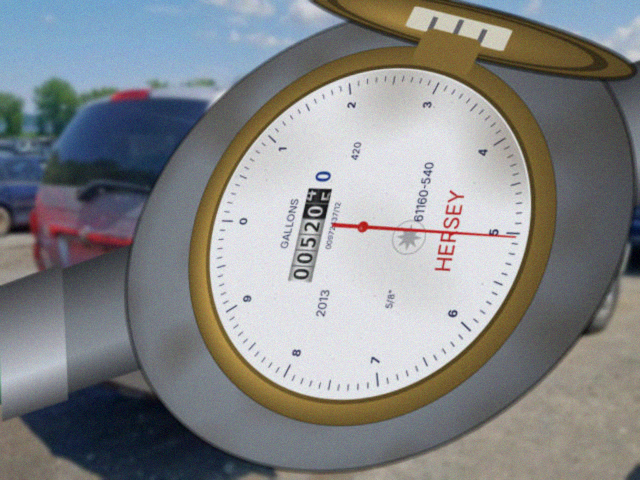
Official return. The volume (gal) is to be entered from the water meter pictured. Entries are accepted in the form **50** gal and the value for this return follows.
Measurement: **52045.0** gal
